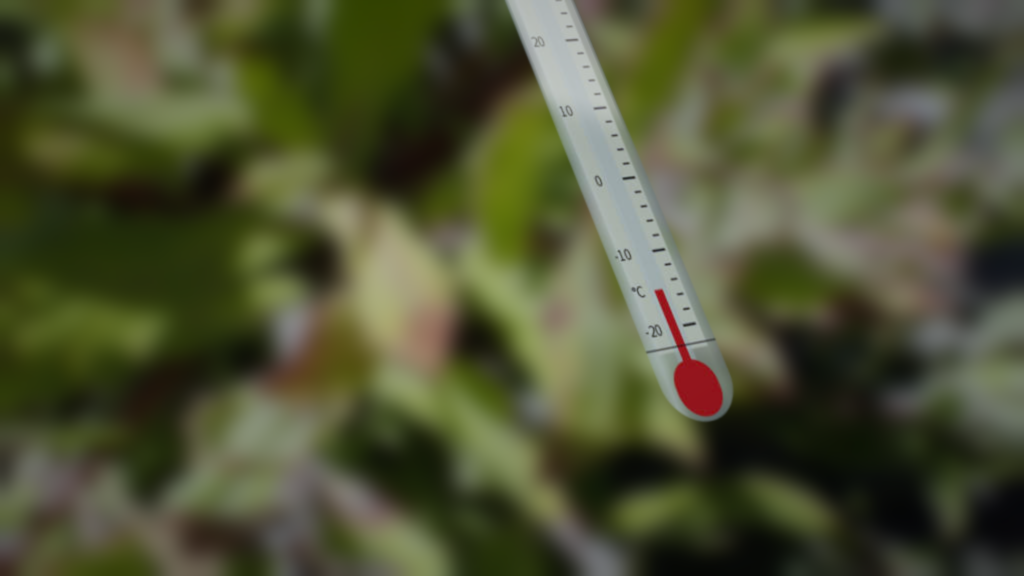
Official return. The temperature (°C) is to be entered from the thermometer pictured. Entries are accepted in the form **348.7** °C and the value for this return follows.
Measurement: **-15** °C
